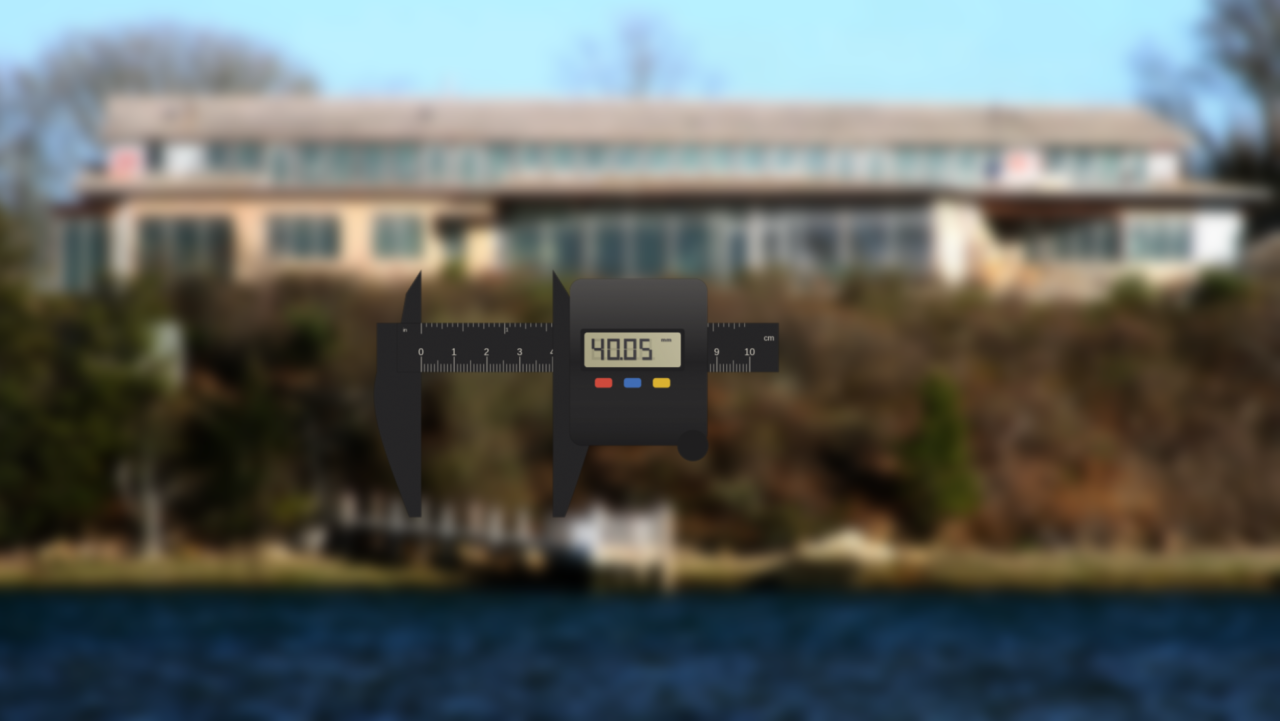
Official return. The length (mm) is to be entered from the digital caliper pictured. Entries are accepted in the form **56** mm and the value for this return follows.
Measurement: **40.05** mm
